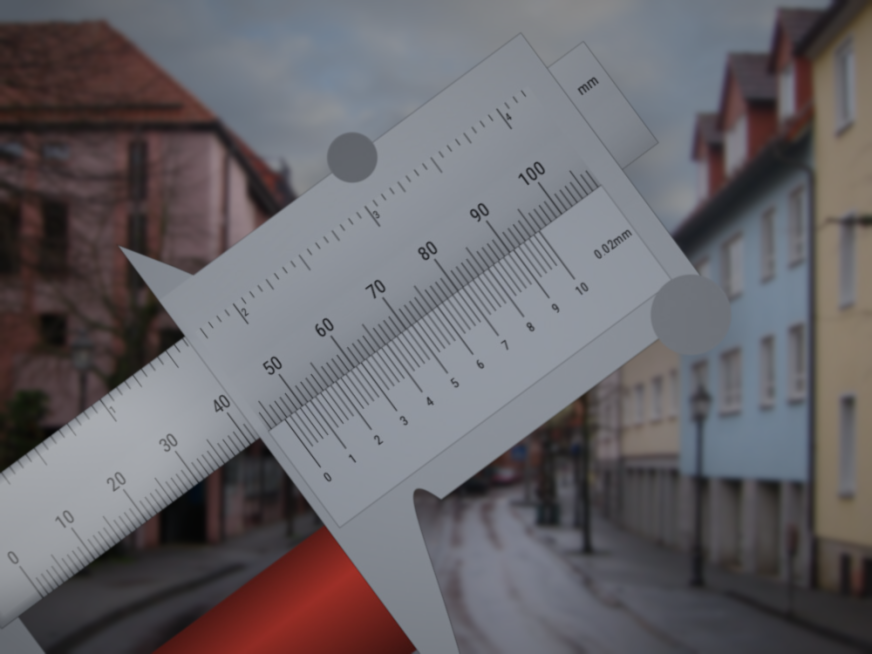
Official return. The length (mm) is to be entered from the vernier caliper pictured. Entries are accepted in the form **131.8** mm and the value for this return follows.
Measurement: **46.6** mm
